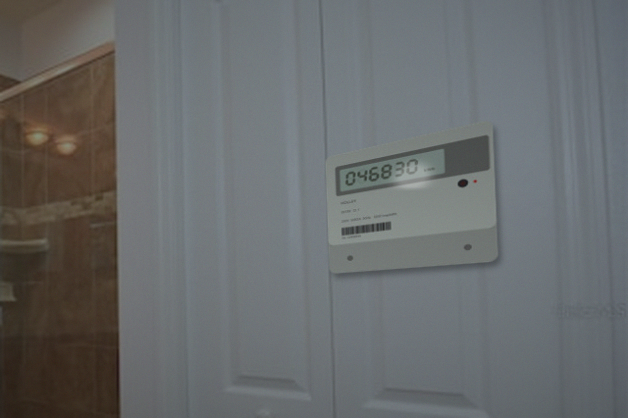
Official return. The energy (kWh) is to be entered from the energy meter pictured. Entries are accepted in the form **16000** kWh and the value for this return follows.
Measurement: **46830** kWh
